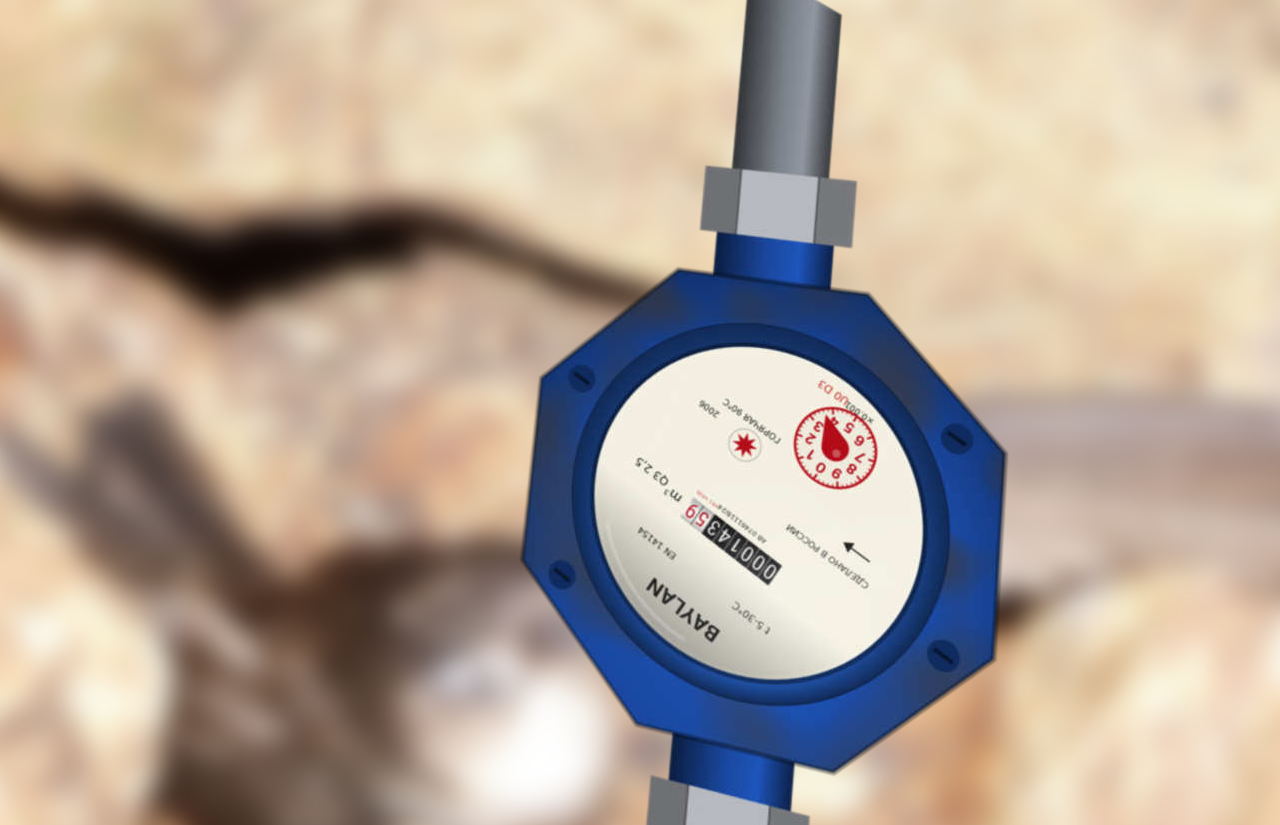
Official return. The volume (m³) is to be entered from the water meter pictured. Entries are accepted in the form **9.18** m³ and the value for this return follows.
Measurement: **143.593** m³
